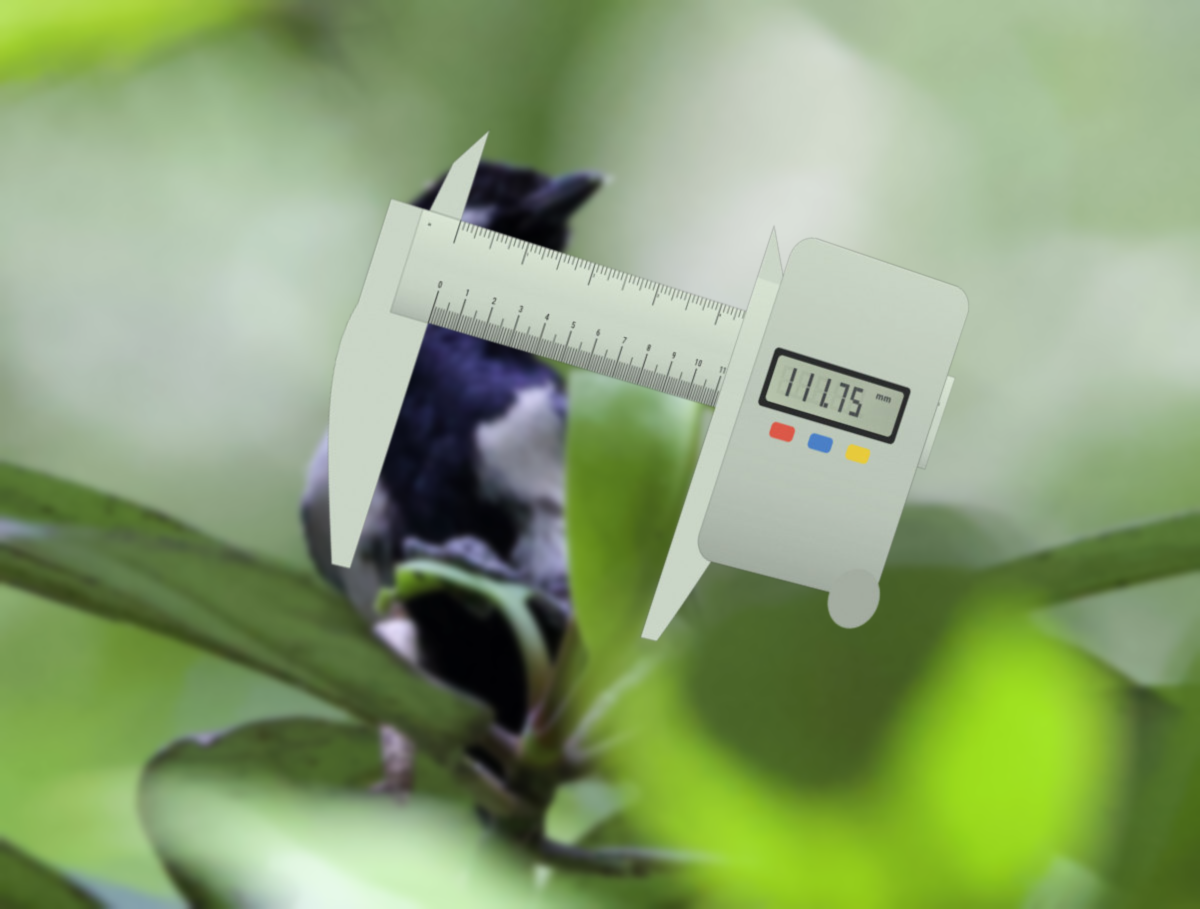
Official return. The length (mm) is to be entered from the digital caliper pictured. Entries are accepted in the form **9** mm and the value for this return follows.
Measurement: **111.75** mm
